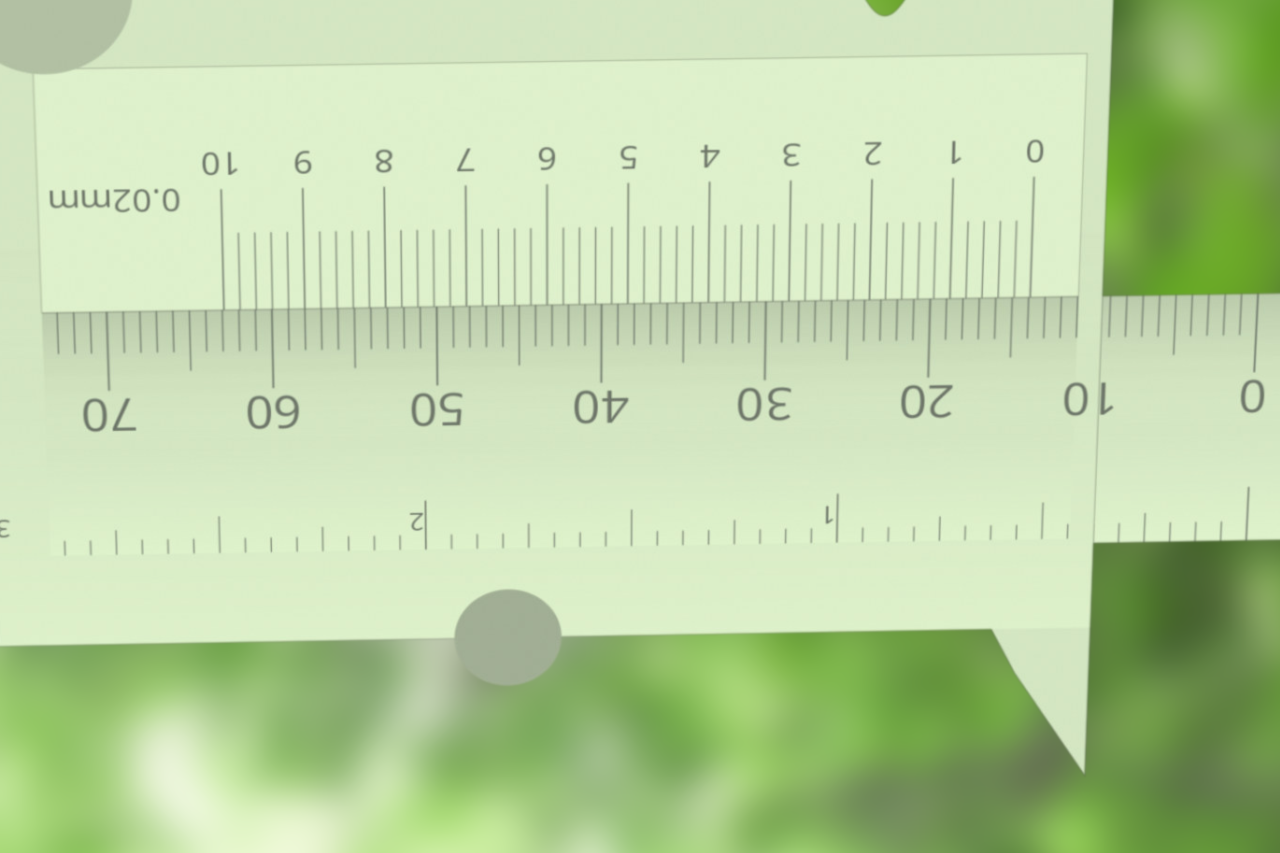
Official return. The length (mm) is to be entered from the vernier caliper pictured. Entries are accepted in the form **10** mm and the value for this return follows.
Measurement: **13.9** mm
